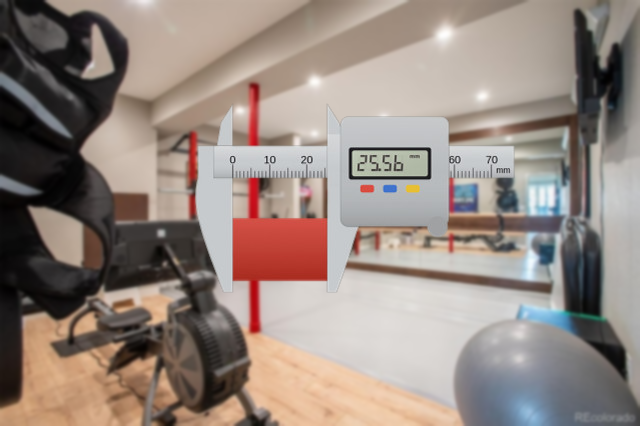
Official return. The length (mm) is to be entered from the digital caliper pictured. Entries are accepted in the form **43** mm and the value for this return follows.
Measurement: **25.56** mm
